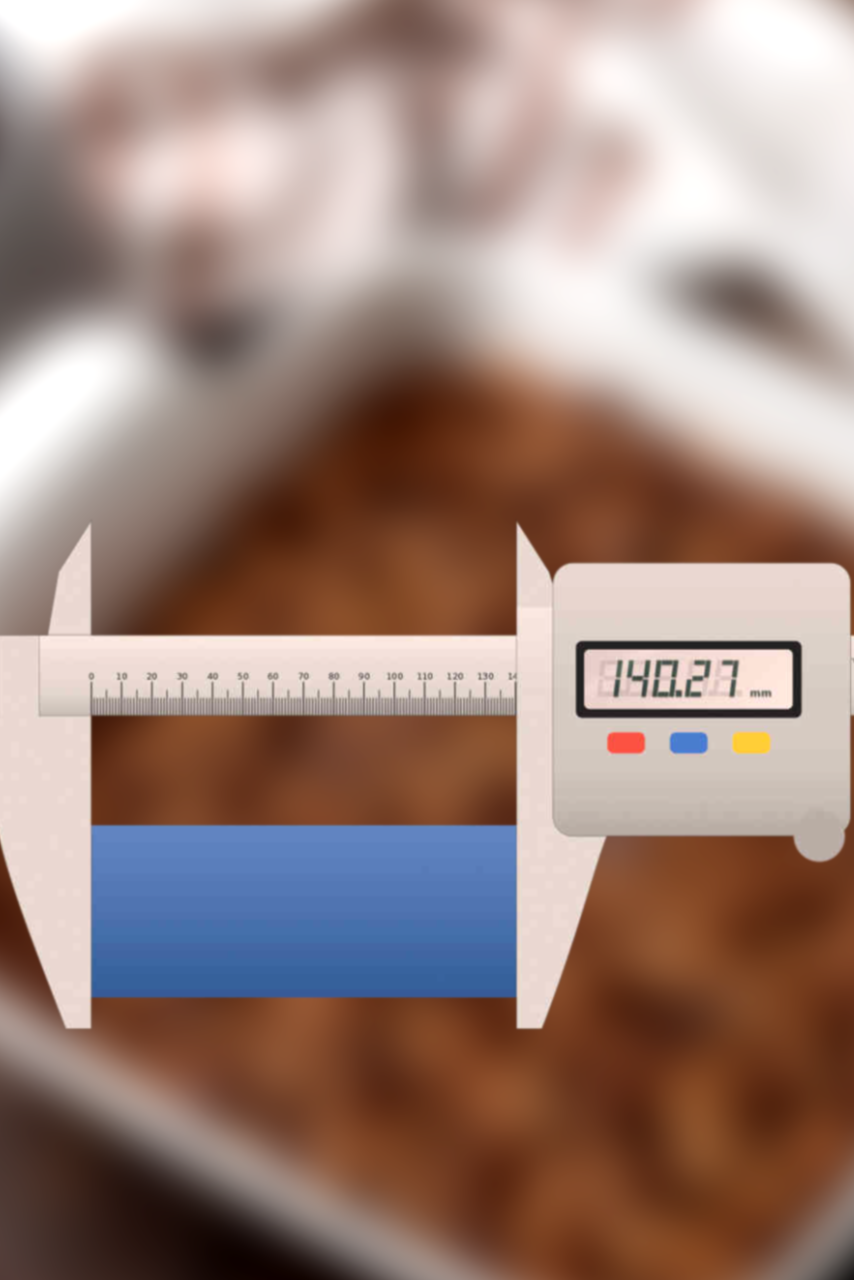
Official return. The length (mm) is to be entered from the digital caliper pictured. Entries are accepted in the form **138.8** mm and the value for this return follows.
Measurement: **140.27** mm
